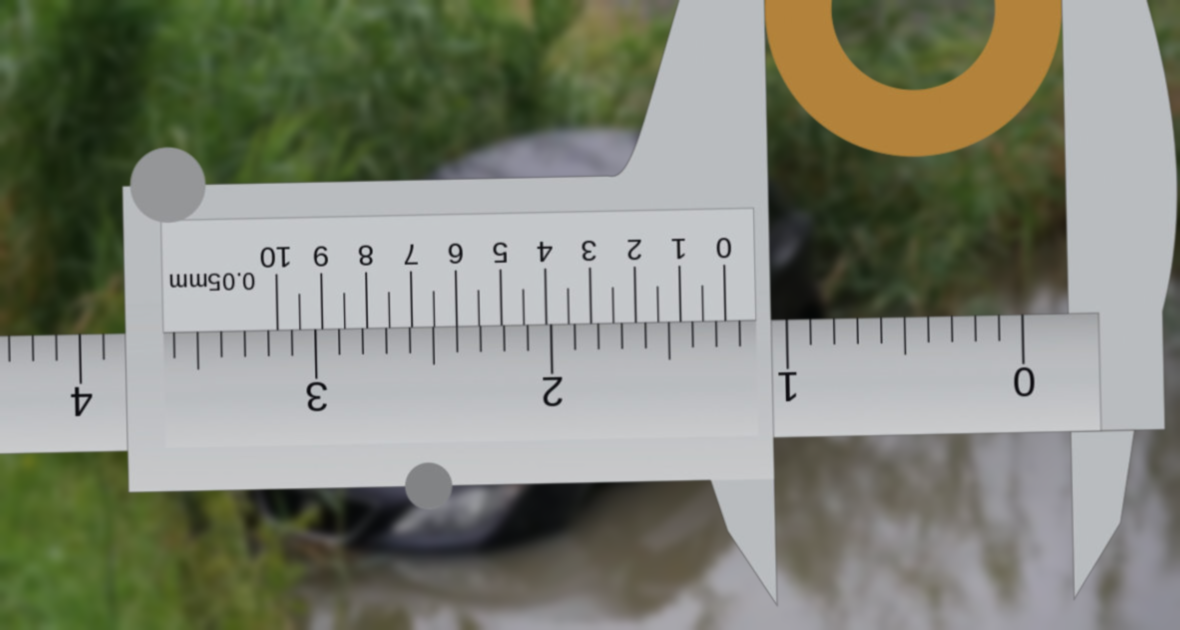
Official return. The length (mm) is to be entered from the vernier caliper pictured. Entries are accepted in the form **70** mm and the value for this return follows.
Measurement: **12.6** mm
